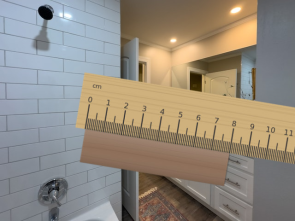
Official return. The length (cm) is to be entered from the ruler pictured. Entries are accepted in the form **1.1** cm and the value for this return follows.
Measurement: **8** cm
